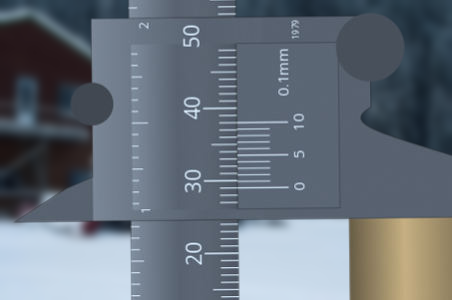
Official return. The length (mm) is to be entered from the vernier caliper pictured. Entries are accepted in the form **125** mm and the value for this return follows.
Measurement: **29.0** mm
